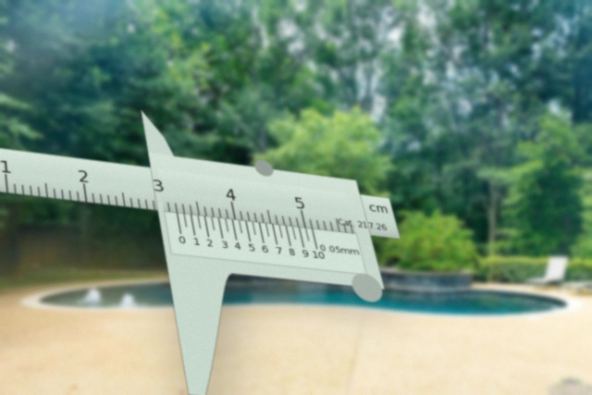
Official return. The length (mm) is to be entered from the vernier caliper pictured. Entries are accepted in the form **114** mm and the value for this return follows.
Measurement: **32.0** mm
